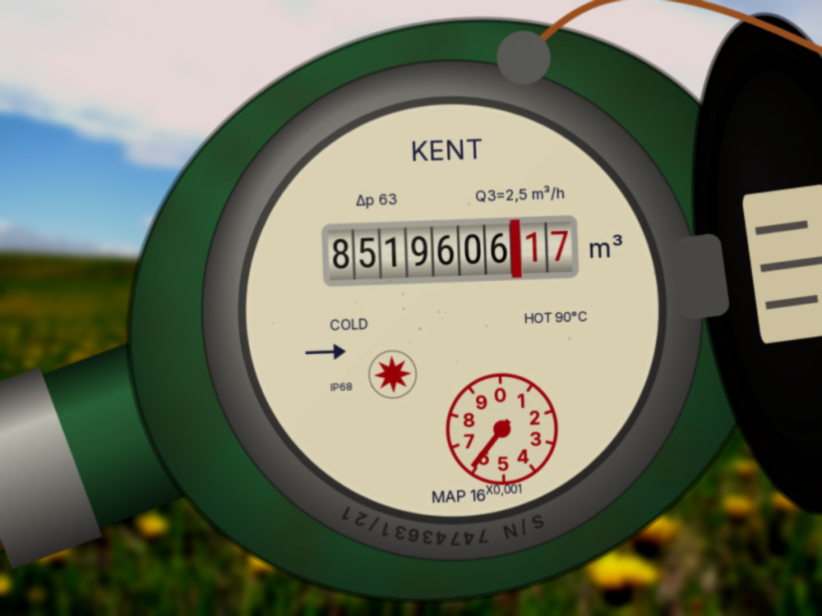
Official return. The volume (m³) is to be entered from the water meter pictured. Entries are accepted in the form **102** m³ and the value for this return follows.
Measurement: **8519606.176** m³
